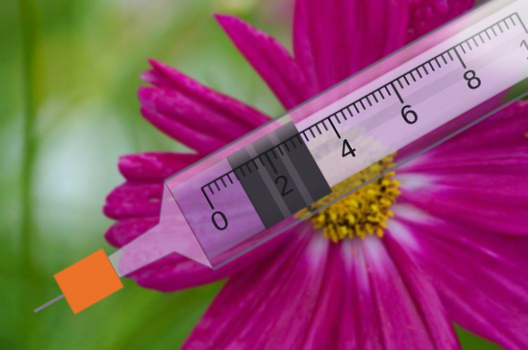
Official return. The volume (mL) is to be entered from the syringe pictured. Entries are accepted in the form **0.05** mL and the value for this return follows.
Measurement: **1** mL
